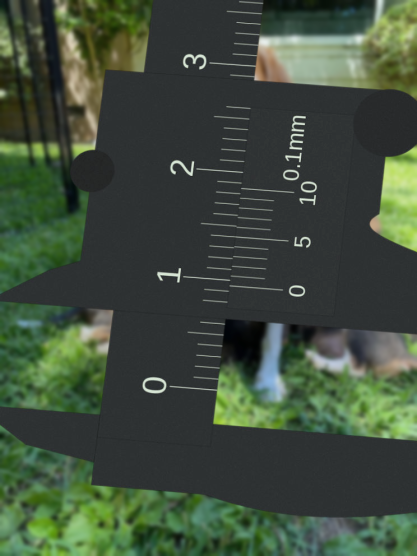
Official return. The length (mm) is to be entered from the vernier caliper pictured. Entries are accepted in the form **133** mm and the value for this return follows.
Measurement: **9.5** mm
